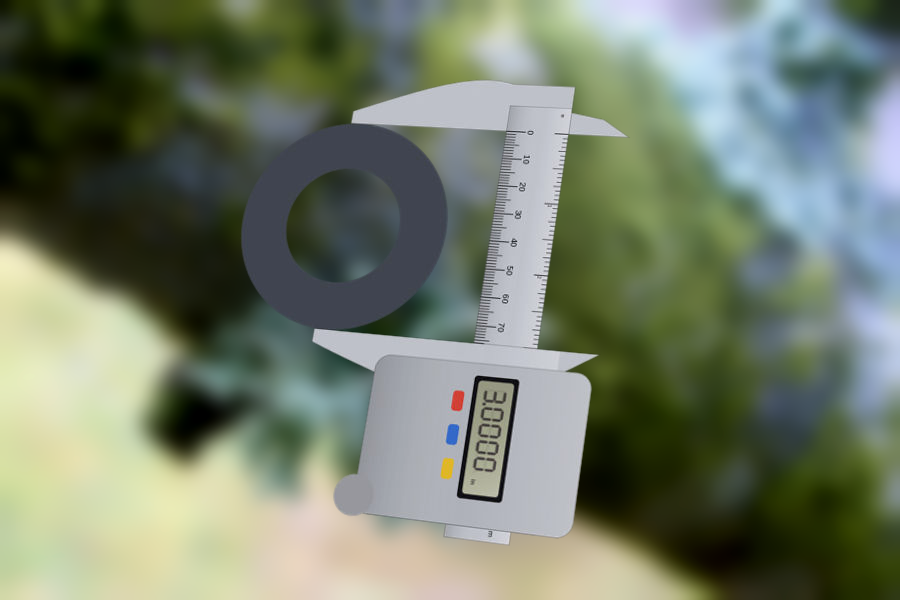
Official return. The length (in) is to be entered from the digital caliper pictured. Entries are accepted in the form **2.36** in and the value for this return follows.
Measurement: **3.0000** in
